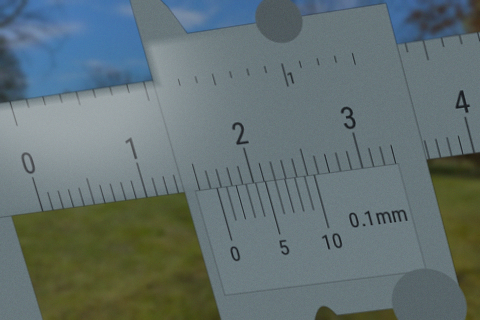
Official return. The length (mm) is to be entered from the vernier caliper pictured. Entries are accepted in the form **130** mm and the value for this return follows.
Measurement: **16.6** mm
